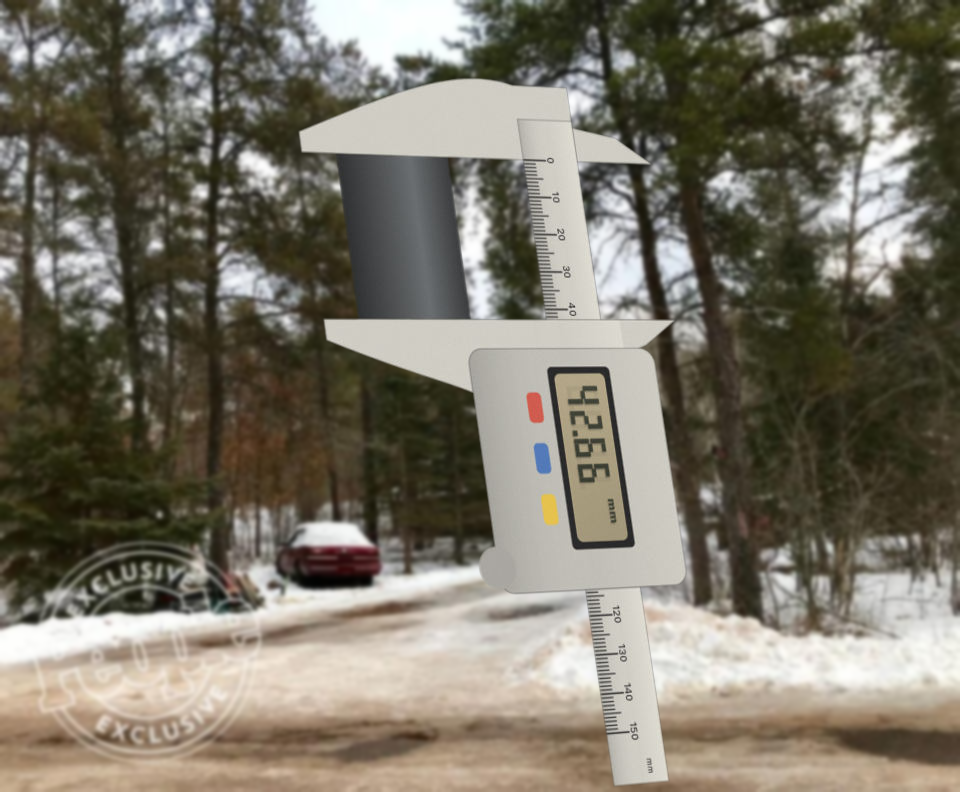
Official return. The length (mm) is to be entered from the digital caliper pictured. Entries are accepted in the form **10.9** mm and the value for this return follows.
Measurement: **42.66** mm
